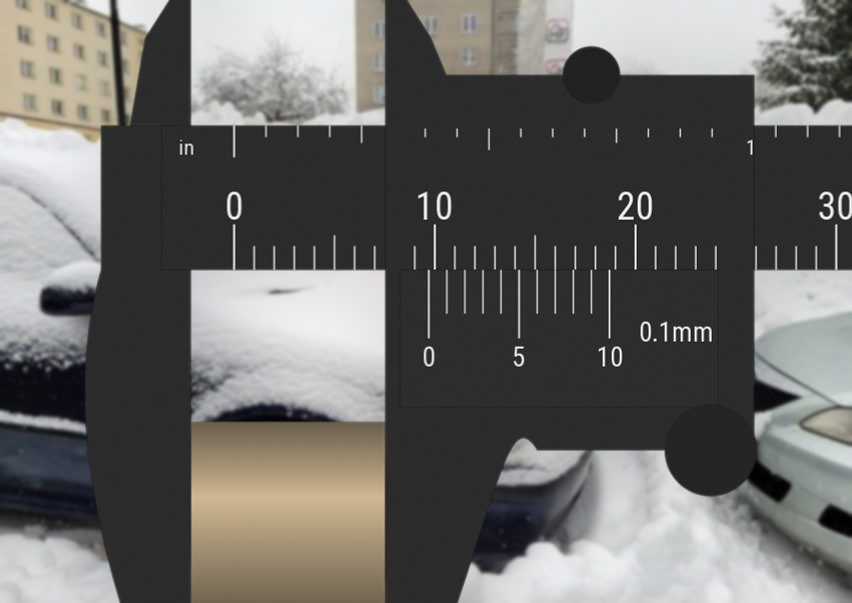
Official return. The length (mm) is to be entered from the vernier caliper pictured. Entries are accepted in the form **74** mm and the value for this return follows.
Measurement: **9.7** mm
